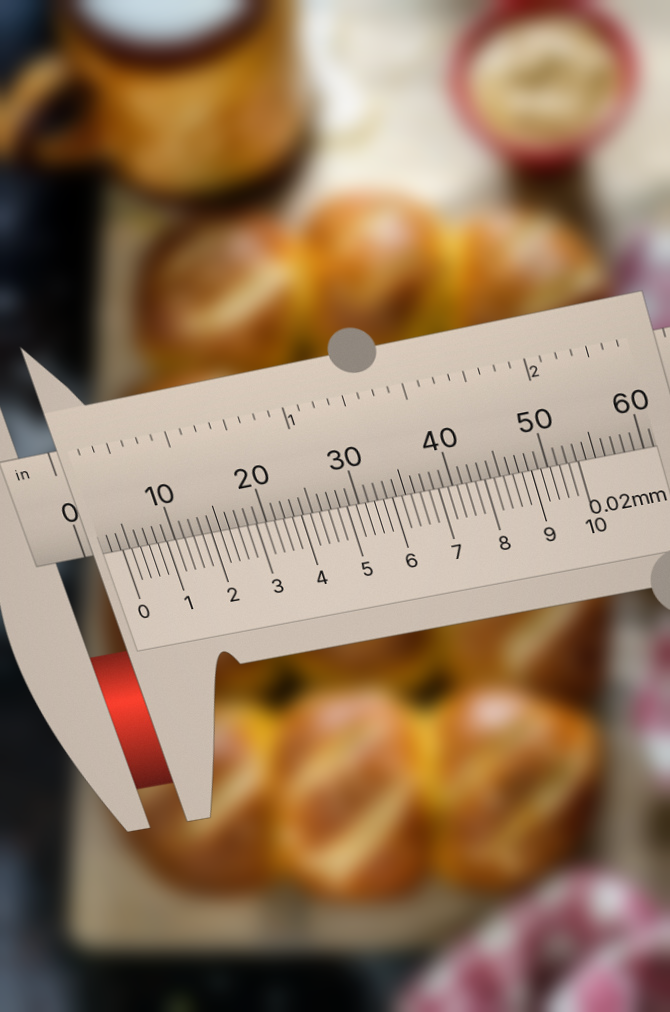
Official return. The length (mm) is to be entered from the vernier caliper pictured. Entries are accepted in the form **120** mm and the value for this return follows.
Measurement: **4.2** mm
